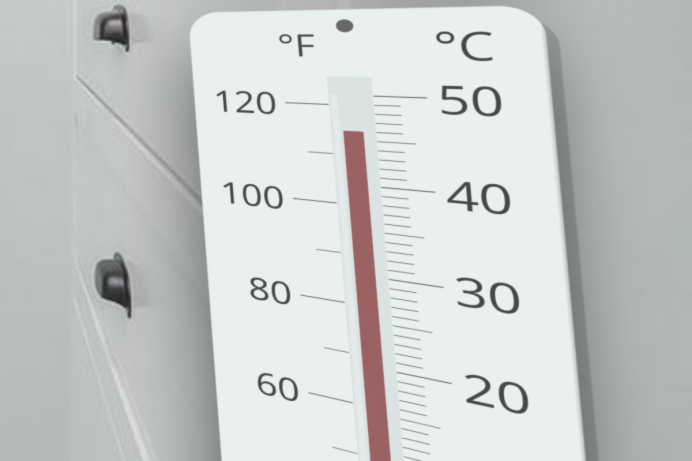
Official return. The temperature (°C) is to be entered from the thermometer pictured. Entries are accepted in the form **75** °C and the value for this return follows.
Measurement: **46** °C
